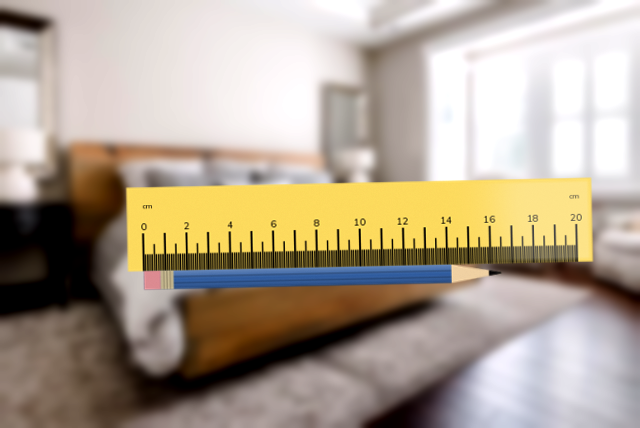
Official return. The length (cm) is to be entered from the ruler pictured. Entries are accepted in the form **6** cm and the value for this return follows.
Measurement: **16.5** cm
